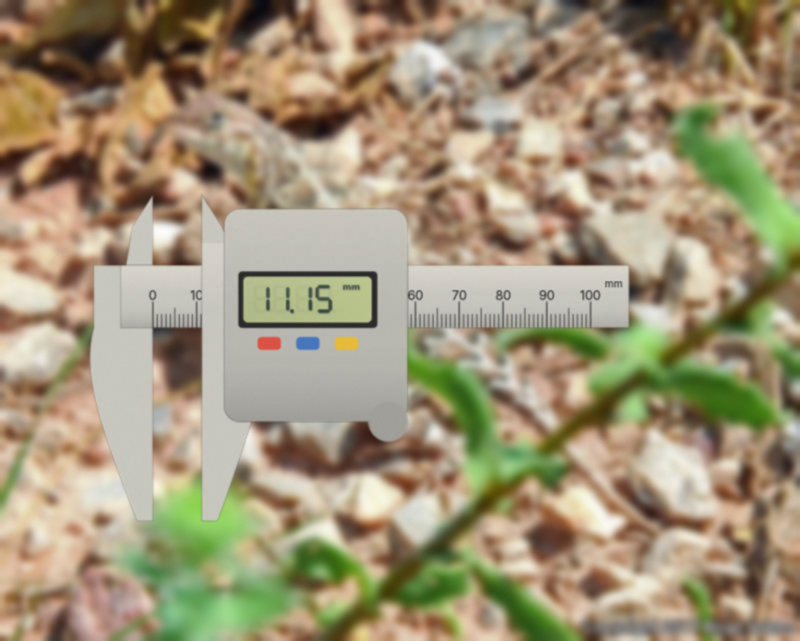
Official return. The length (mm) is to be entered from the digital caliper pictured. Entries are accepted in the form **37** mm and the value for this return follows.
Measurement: **11.15** mm
